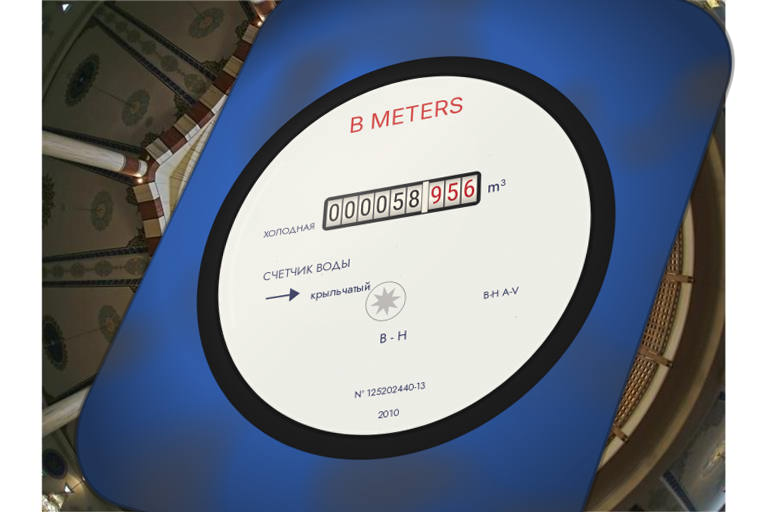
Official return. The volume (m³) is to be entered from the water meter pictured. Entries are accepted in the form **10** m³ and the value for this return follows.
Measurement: **58.956** m³
